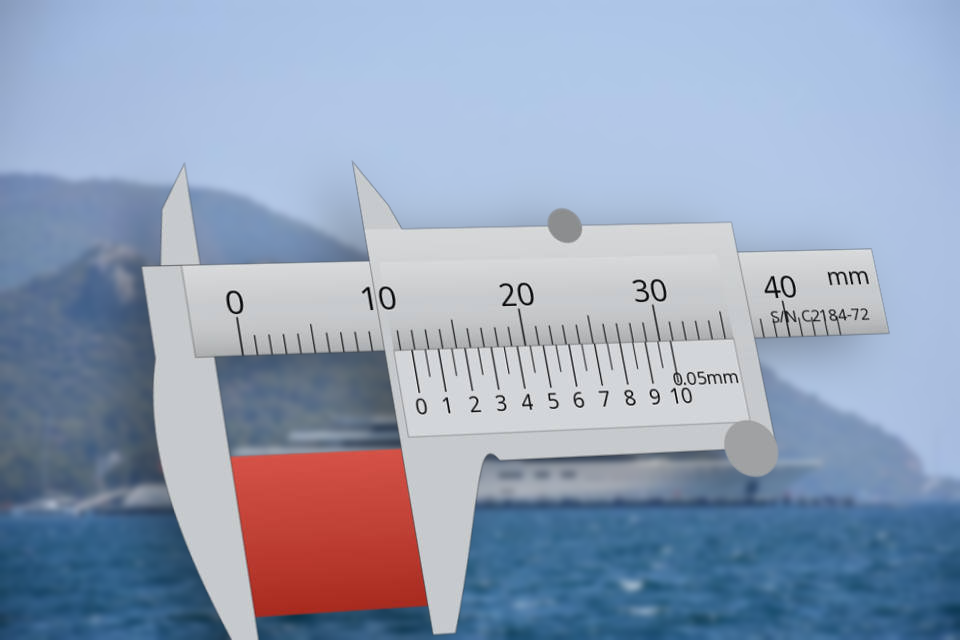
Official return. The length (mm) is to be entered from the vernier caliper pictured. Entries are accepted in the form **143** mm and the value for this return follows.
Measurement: **11.8** mm
